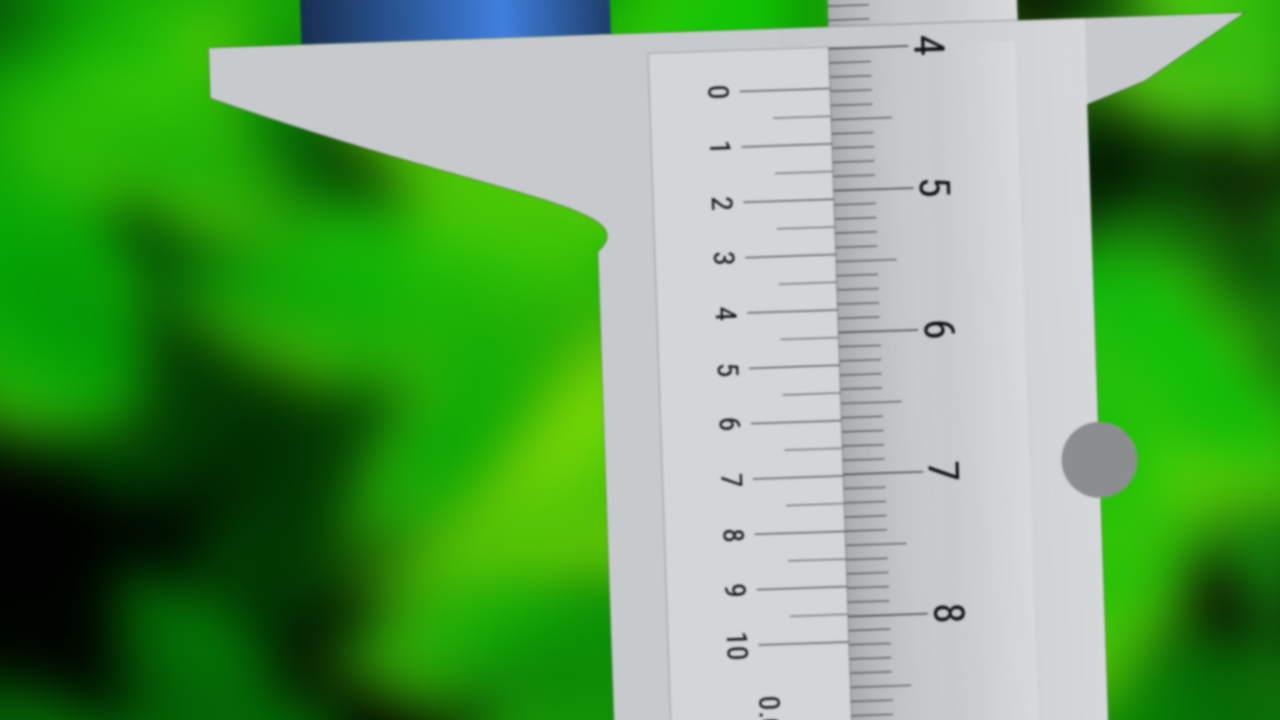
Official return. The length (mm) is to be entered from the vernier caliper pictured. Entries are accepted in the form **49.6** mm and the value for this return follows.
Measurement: **42.8** mm
